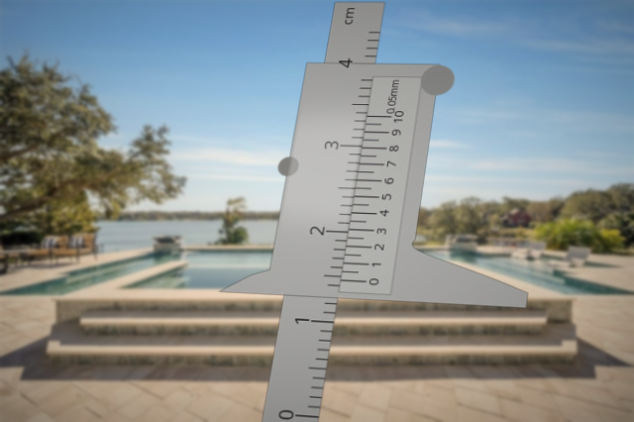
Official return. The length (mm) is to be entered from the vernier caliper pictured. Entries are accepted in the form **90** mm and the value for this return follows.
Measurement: **14.6** mm
